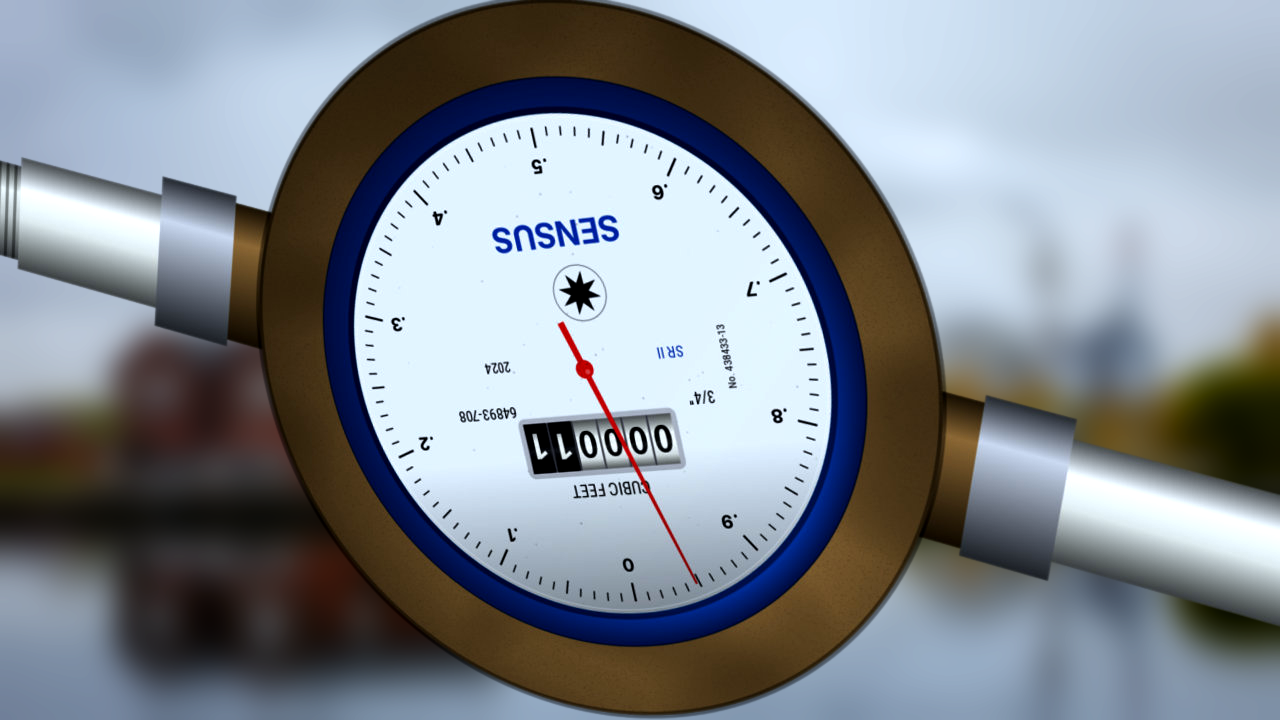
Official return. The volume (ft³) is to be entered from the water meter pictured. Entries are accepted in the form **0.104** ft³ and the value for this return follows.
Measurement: **10.95** ft³
